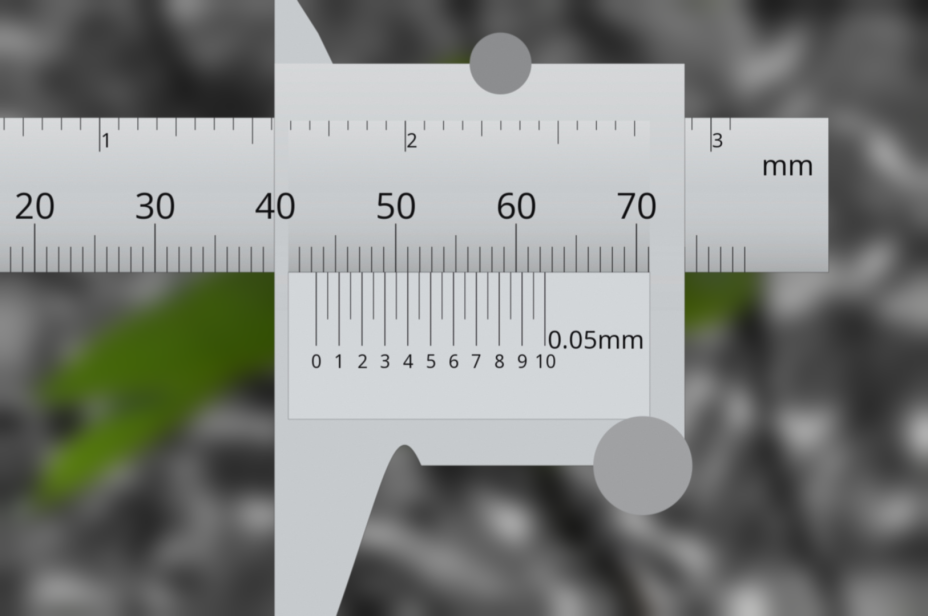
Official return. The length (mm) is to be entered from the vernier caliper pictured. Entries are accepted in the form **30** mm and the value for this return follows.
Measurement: **43.4** mm
